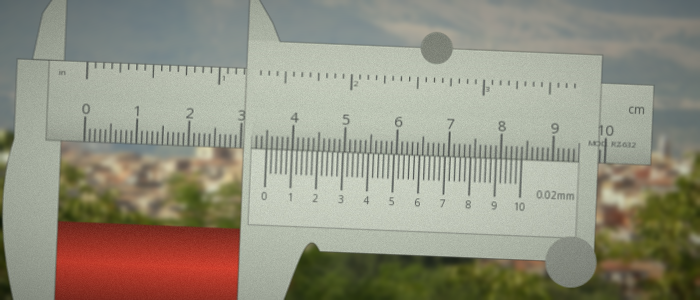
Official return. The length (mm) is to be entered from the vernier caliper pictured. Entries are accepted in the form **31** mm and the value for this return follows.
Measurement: **35.0** mm
